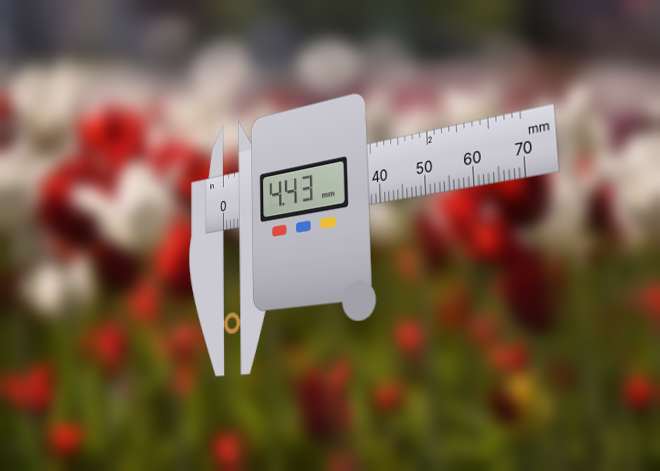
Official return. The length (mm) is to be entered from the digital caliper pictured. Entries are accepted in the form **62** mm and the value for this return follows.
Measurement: **4.43** mm
